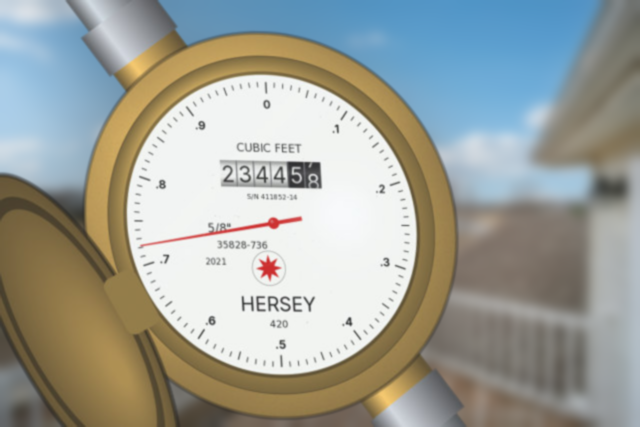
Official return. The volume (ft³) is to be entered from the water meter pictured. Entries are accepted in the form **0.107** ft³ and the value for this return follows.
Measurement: **234457.72** ft³
